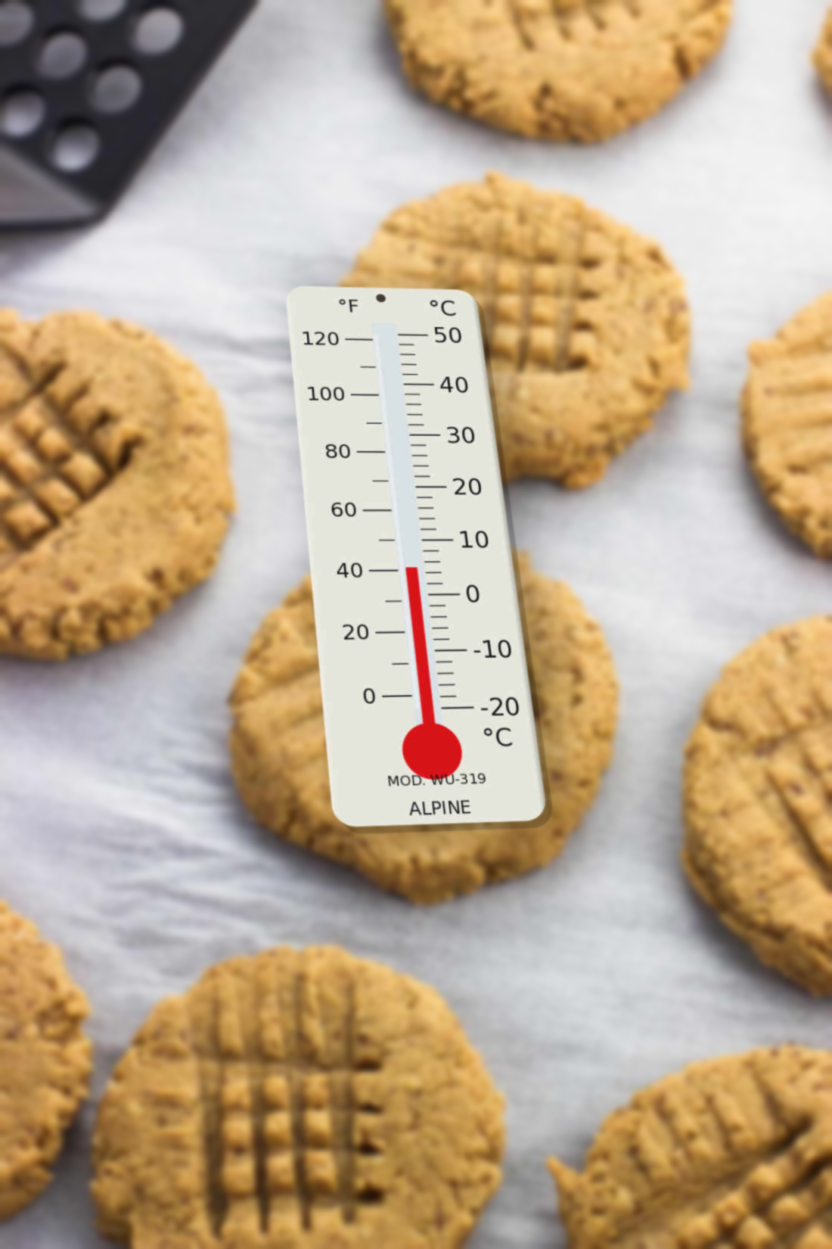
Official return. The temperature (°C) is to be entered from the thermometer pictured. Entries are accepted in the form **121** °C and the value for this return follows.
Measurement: **5** °C
